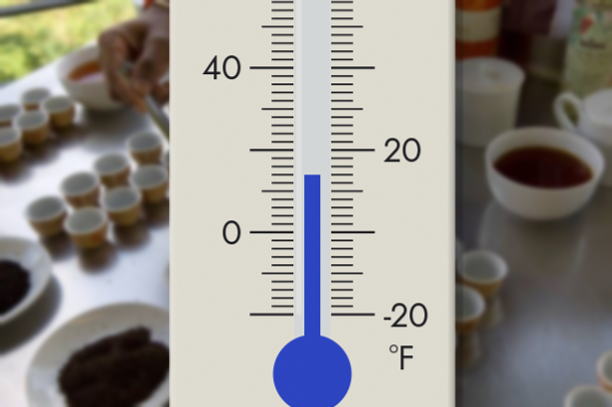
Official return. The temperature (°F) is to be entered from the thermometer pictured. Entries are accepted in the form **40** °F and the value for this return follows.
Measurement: **14** °F
